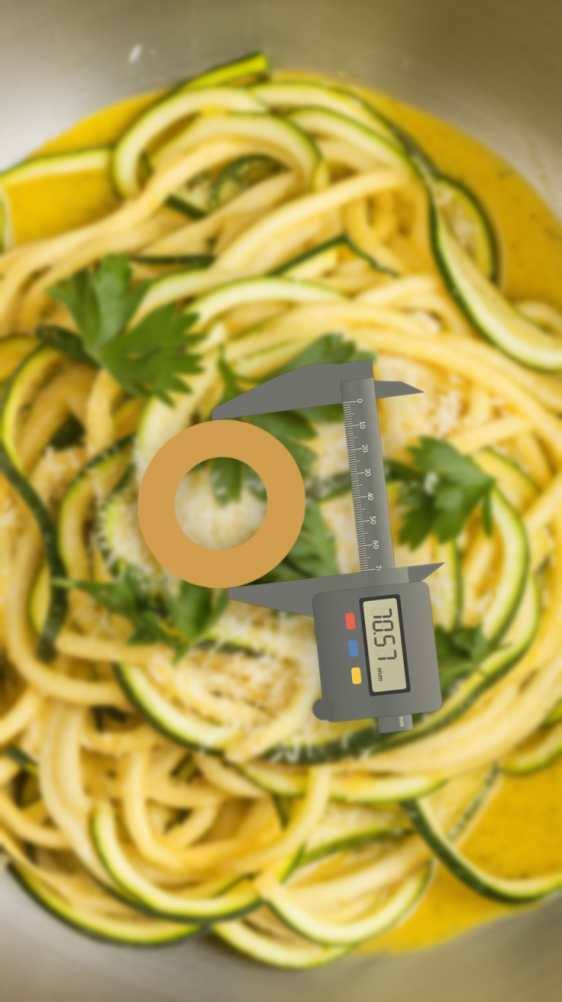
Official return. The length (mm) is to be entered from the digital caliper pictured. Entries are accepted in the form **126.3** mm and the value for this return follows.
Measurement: **70.57** mm
